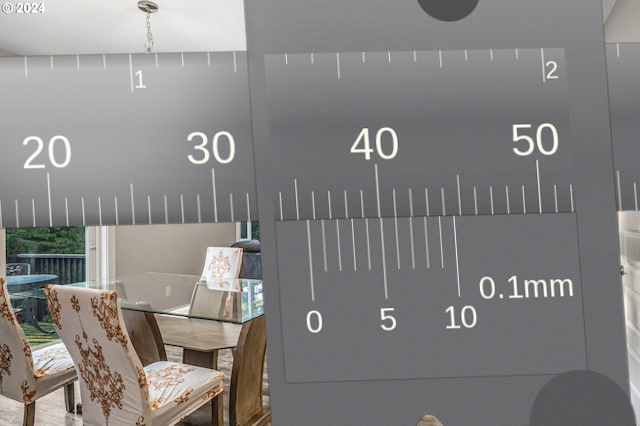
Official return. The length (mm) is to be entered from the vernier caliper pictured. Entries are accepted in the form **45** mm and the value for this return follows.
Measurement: **35.6** mm
